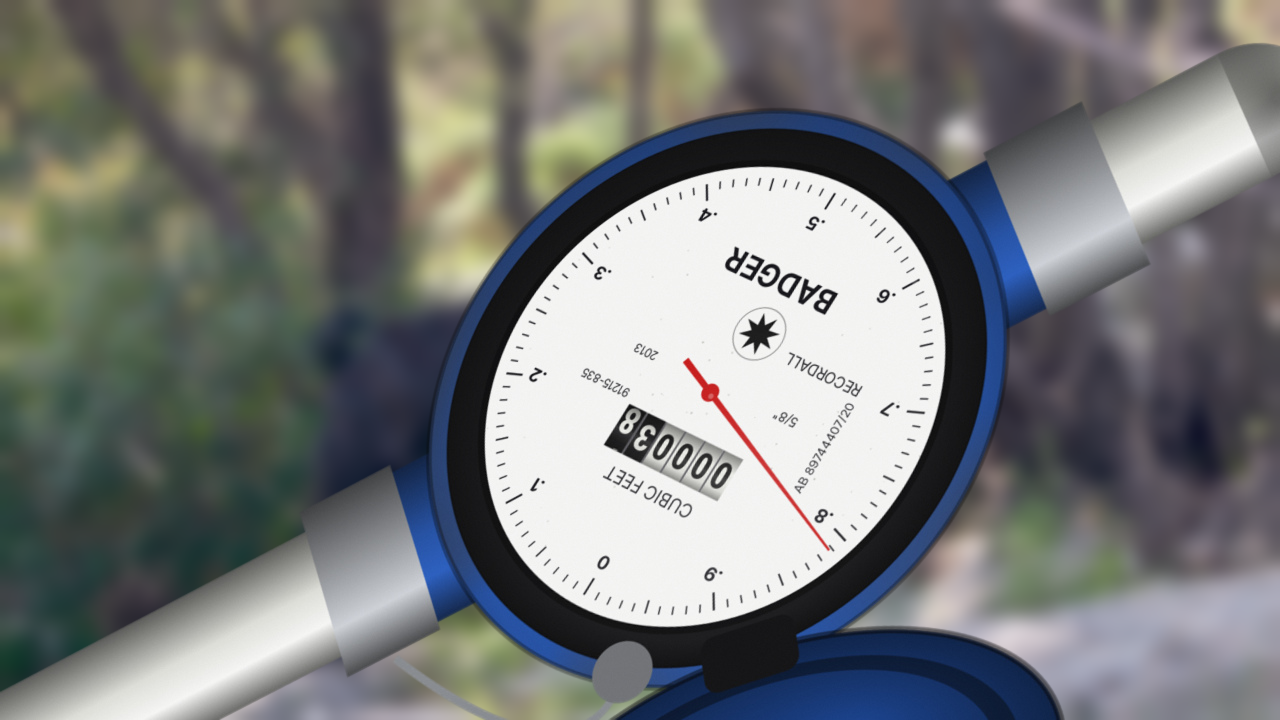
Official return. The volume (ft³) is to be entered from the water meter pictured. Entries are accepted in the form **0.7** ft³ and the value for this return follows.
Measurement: **37.81** ft³
